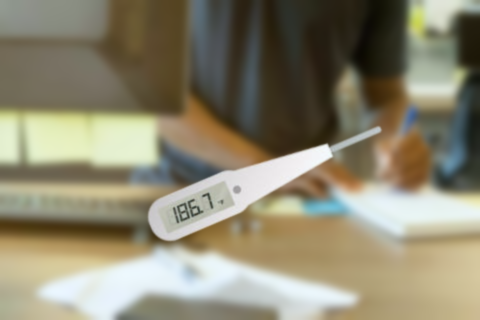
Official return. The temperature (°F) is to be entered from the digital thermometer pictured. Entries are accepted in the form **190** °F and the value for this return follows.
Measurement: **186.7** °F
